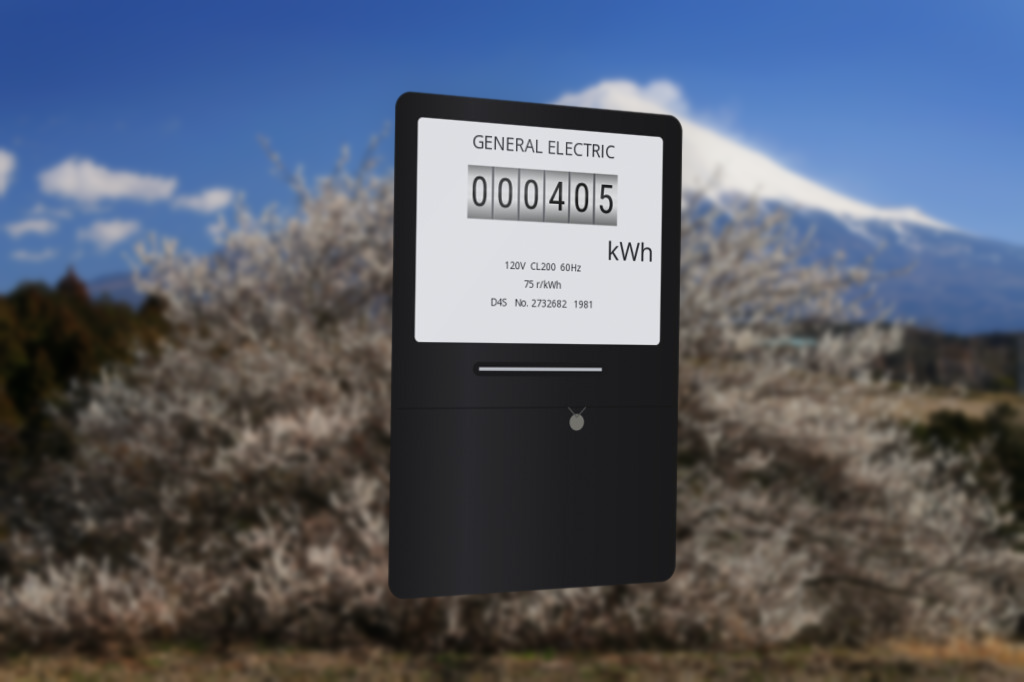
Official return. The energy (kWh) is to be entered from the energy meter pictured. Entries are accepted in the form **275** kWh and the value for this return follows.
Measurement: **405** kWh
